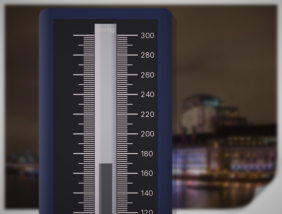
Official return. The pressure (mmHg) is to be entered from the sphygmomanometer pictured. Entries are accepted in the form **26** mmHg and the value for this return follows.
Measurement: **170** mmHg
